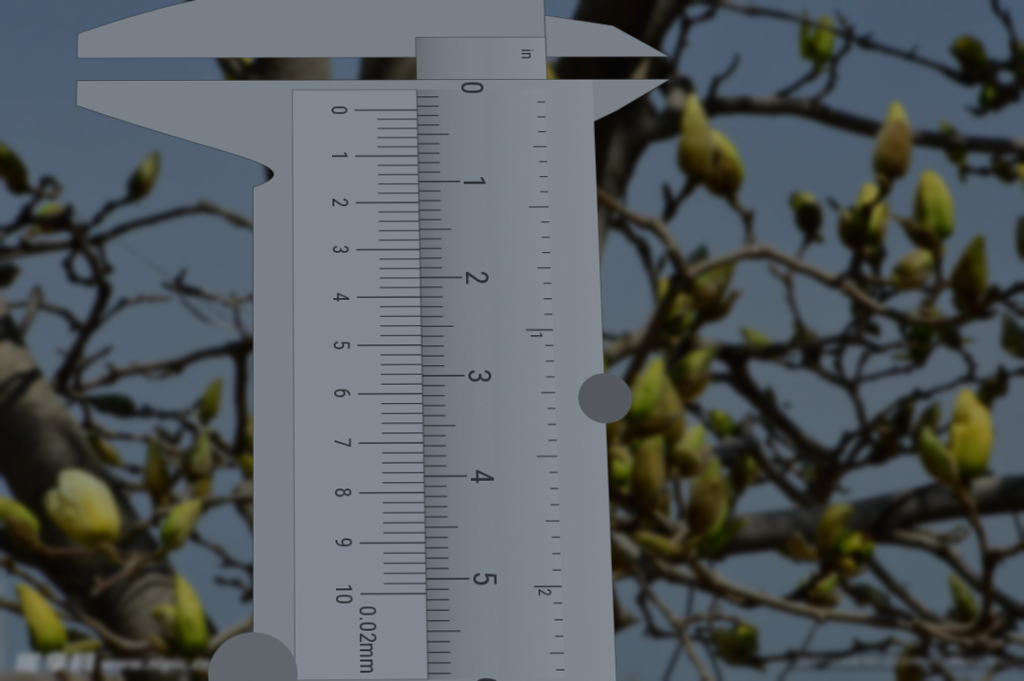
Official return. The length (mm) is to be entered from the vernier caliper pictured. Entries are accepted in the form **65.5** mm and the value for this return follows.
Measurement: **2.4** mm
